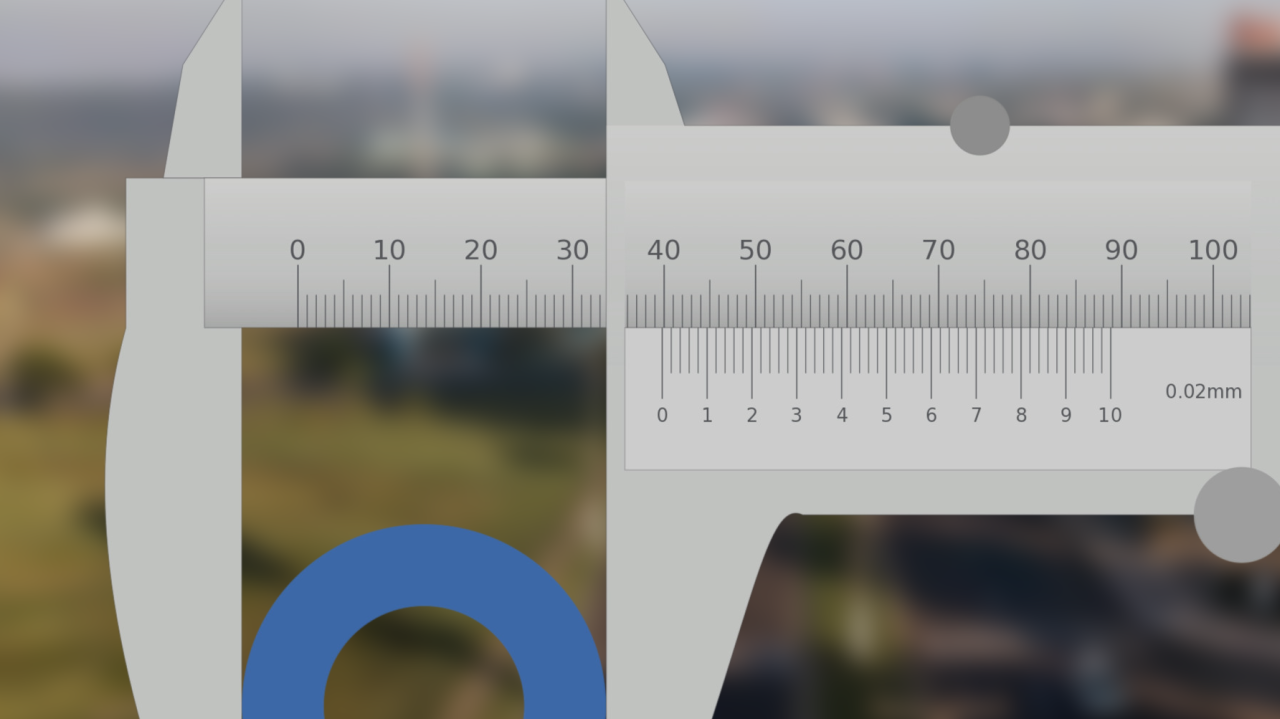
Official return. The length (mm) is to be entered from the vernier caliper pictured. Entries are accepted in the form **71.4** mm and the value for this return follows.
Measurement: **39.8** mm
